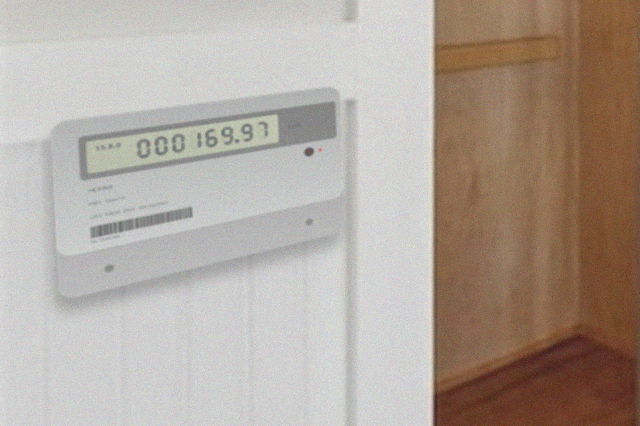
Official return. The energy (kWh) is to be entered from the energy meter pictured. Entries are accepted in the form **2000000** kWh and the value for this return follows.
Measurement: **169.97** kWh
